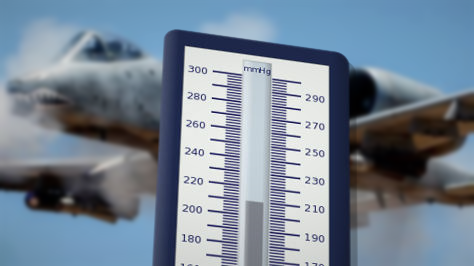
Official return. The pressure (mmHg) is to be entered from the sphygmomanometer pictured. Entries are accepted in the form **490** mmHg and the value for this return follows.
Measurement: **210** mmHg
